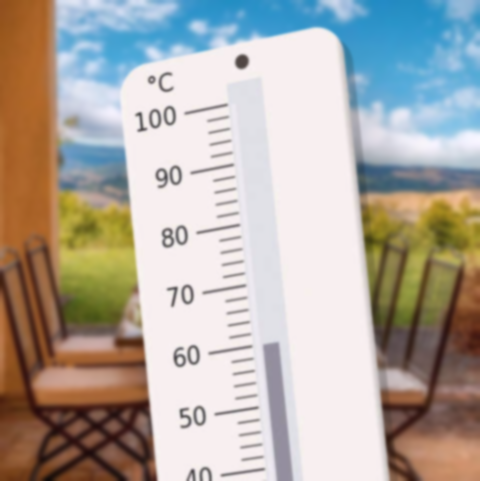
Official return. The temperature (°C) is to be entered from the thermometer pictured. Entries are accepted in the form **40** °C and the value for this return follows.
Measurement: **60** °C
